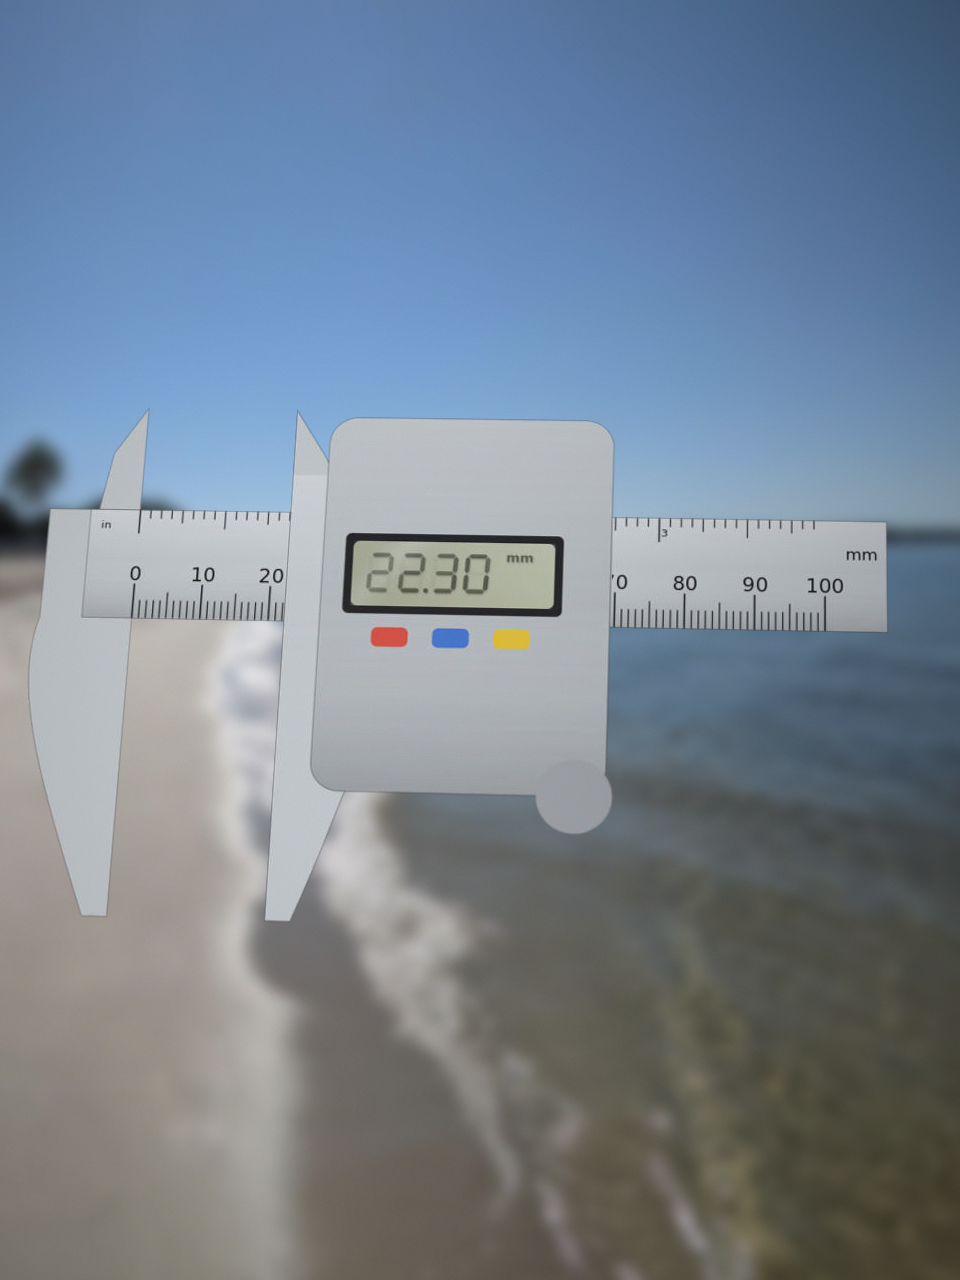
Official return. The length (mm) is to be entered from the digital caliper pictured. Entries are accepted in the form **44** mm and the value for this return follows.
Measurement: **22.30** mm
